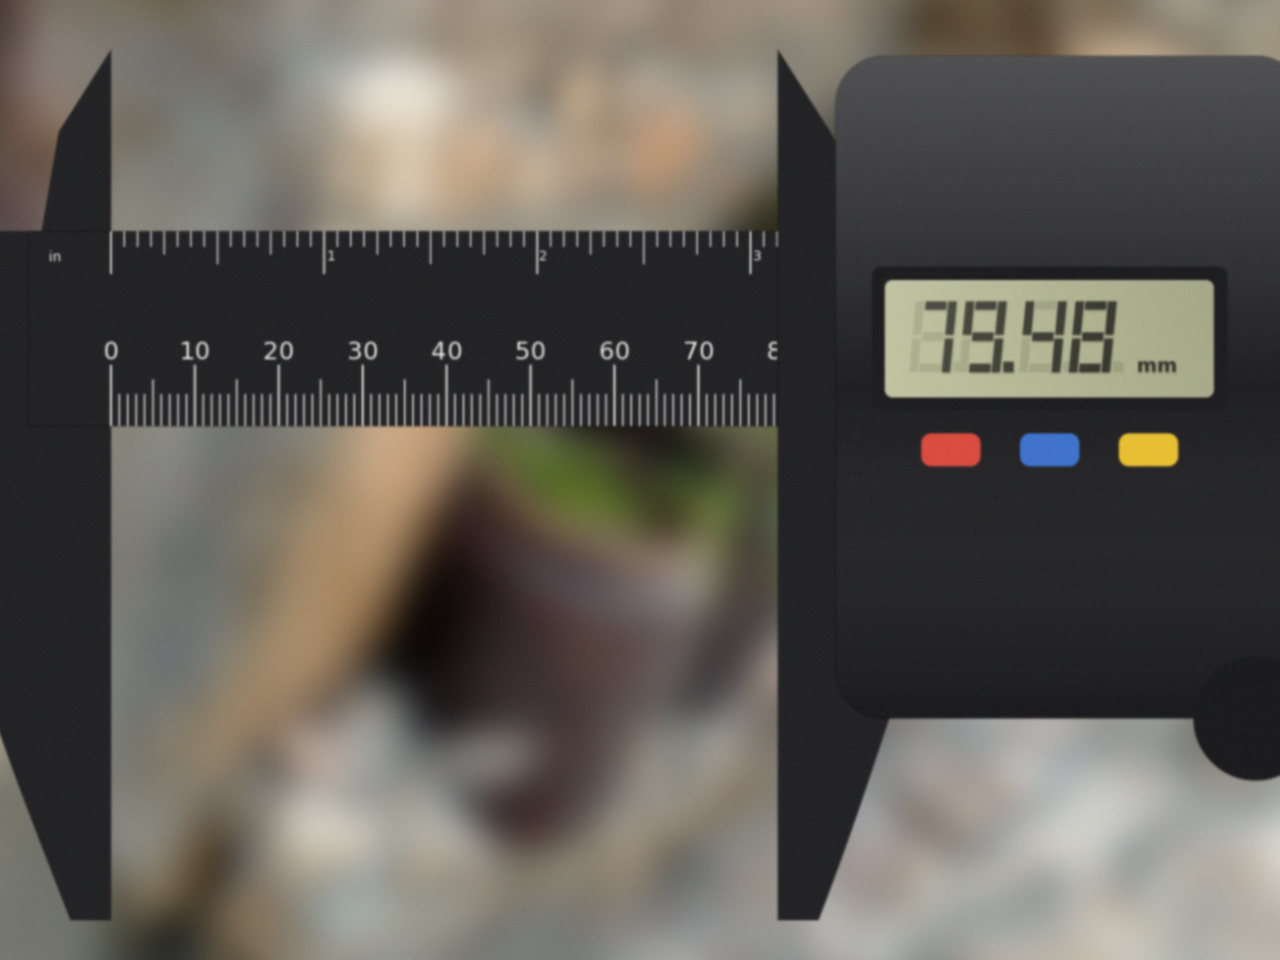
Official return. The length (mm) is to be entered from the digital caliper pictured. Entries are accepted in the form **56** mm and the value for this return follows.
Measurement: **79.48** mm
